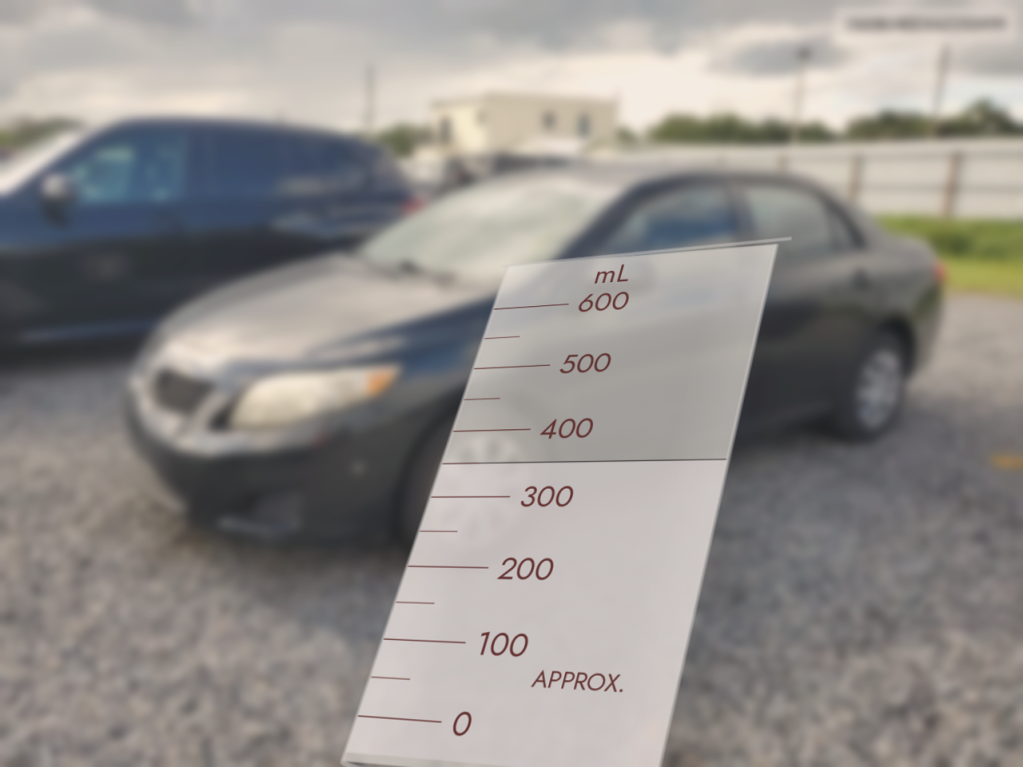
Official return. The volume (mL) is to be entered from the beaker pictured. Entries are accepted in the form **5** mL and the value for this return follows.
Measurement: **350** mL
